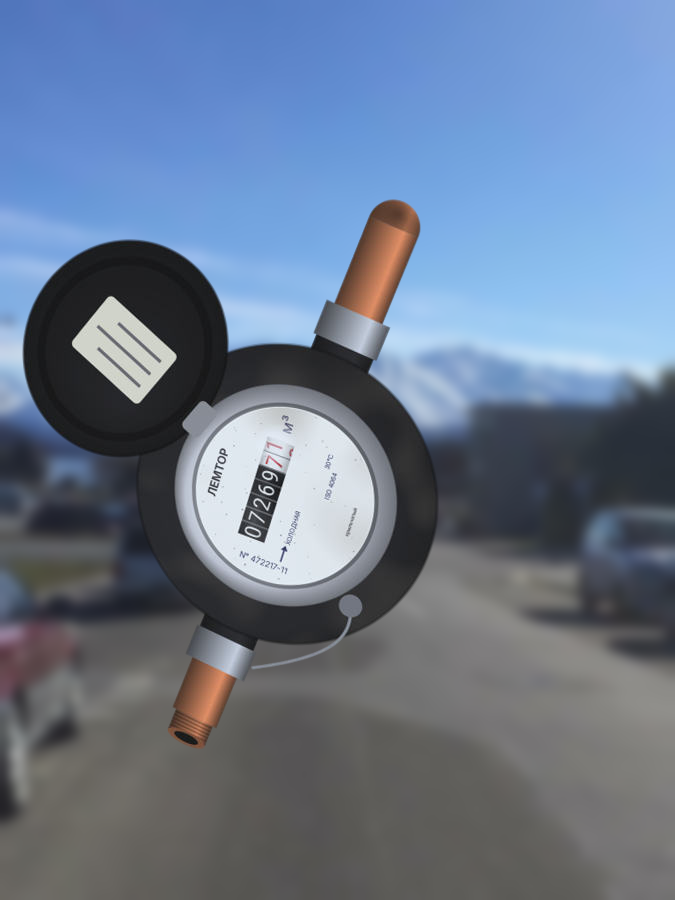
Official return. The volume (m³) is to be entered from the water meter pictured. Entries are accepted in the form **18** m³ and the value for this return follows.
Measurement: **7269.71** m³
